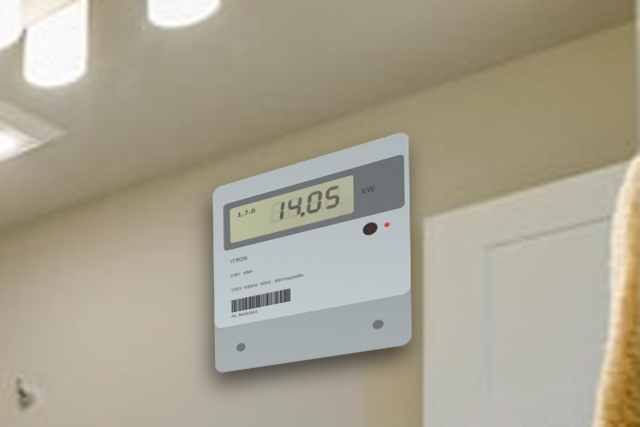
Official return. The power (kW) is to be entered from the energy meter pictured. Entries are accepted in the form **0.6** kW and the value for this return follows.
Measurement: **14.05** kW
